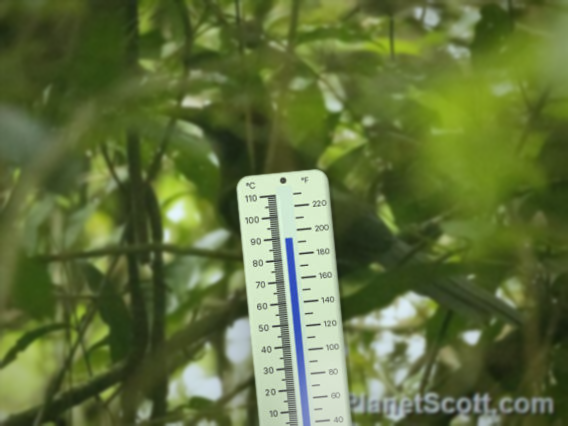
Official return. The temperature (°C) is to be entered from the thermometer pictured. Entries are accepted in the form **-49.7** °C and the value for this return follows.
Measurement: **90** °C
